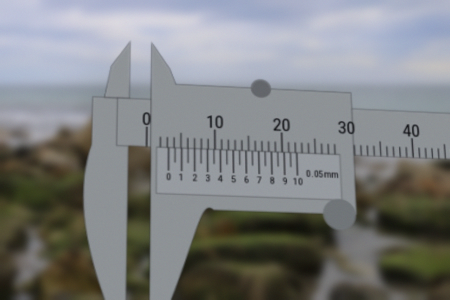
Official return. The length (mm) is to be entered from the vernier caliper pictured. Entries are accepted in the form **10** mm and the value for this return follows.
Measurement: **3.2** mm
